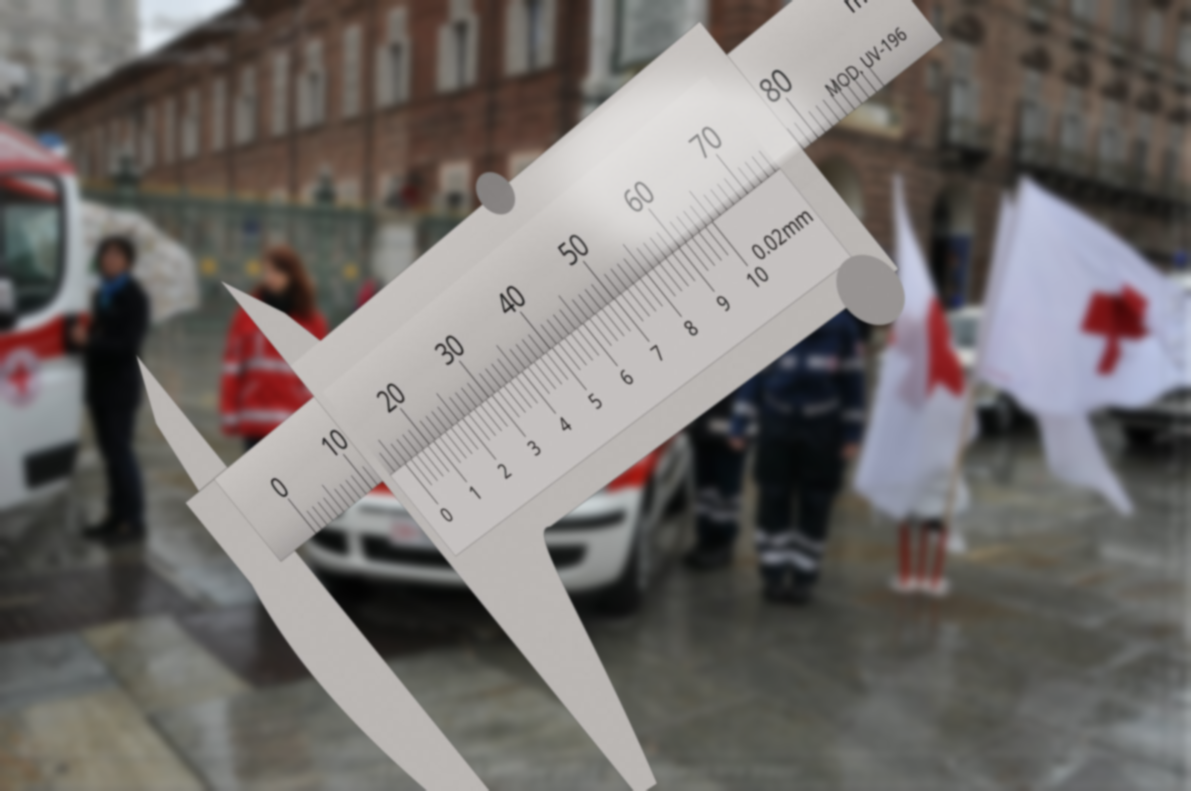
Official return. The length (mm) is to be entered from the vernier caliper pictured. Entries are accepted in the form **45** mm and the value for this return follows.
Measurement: **15.8** mm
